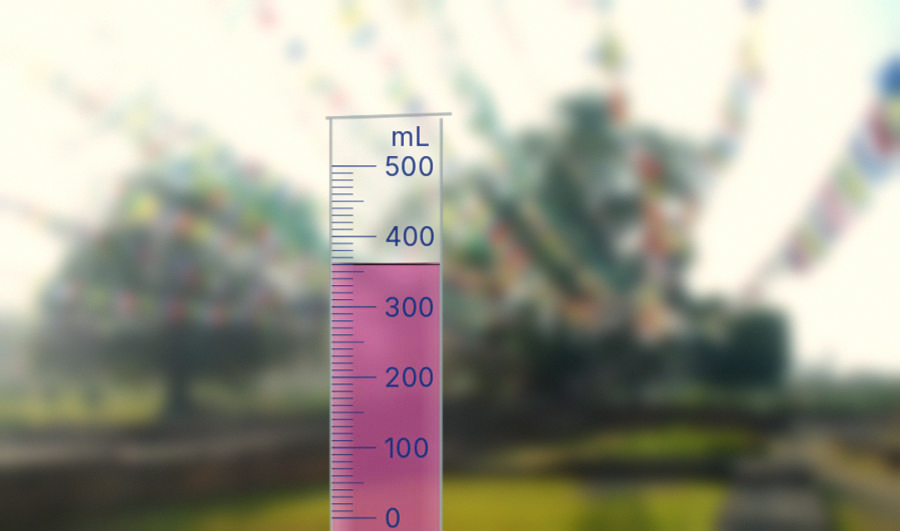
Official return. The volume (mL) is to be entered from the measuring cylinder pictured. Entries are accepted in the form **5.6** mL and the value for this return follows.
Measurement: **360** mL
